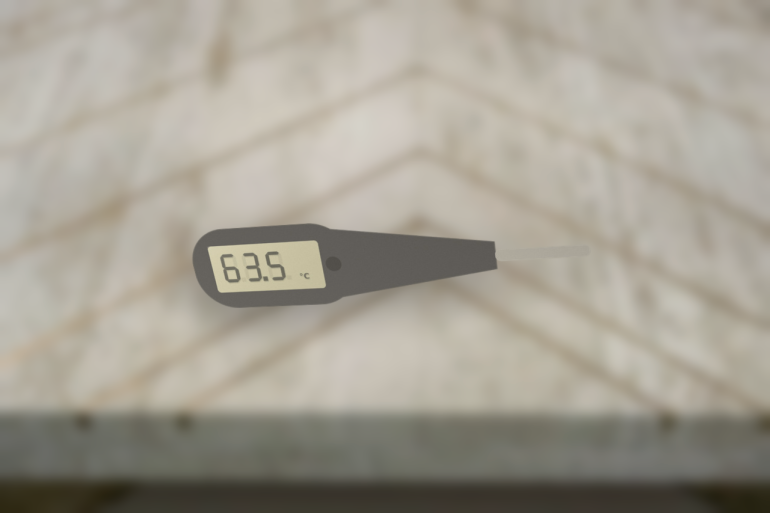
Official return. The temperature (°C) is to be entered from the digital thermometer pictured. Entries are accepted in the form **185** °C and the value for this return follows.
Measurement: **63.5** °C
